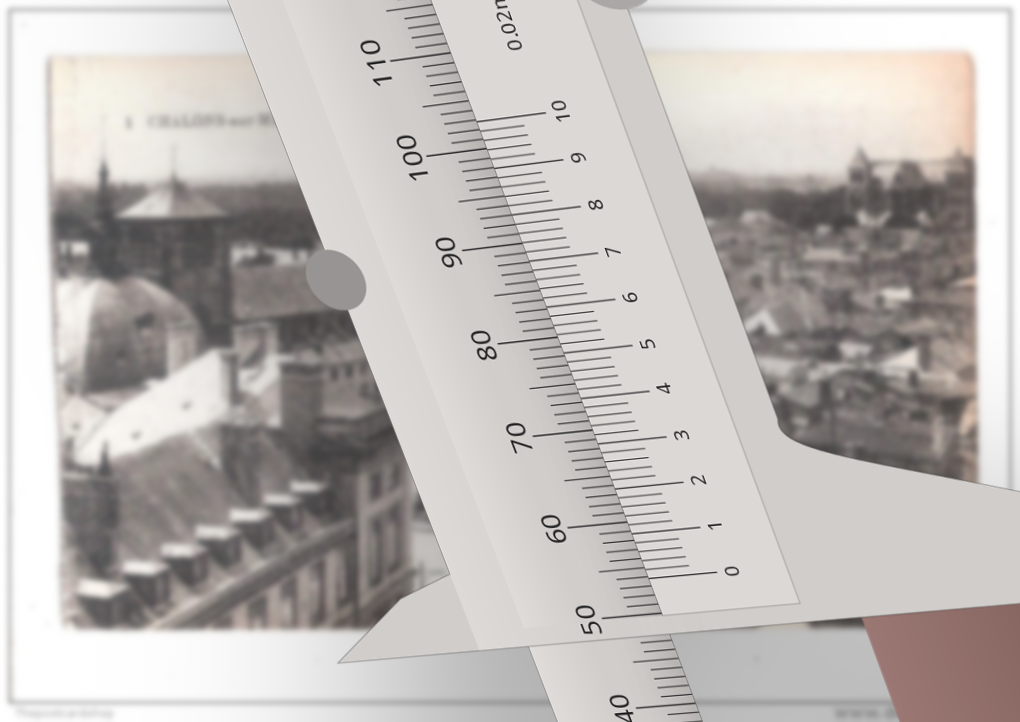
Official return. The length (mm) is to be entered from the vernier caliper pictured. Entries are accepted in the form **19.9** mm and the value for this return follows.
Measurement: **53.8** mm
